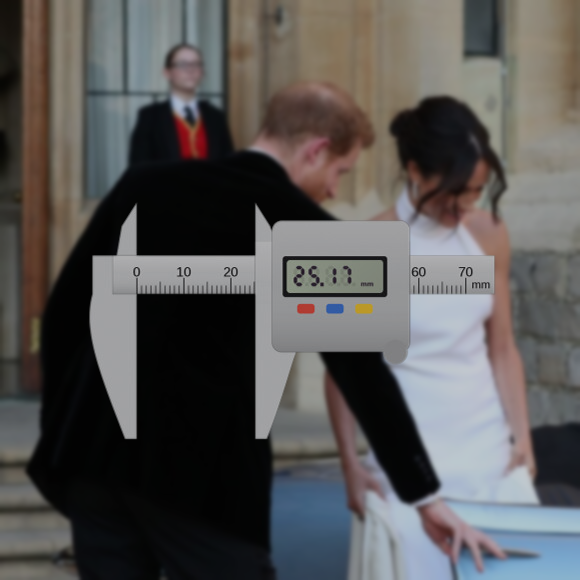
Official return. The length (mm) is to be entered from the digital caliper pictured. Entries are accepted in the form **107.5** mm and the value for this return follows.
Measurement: **25.17** mm
